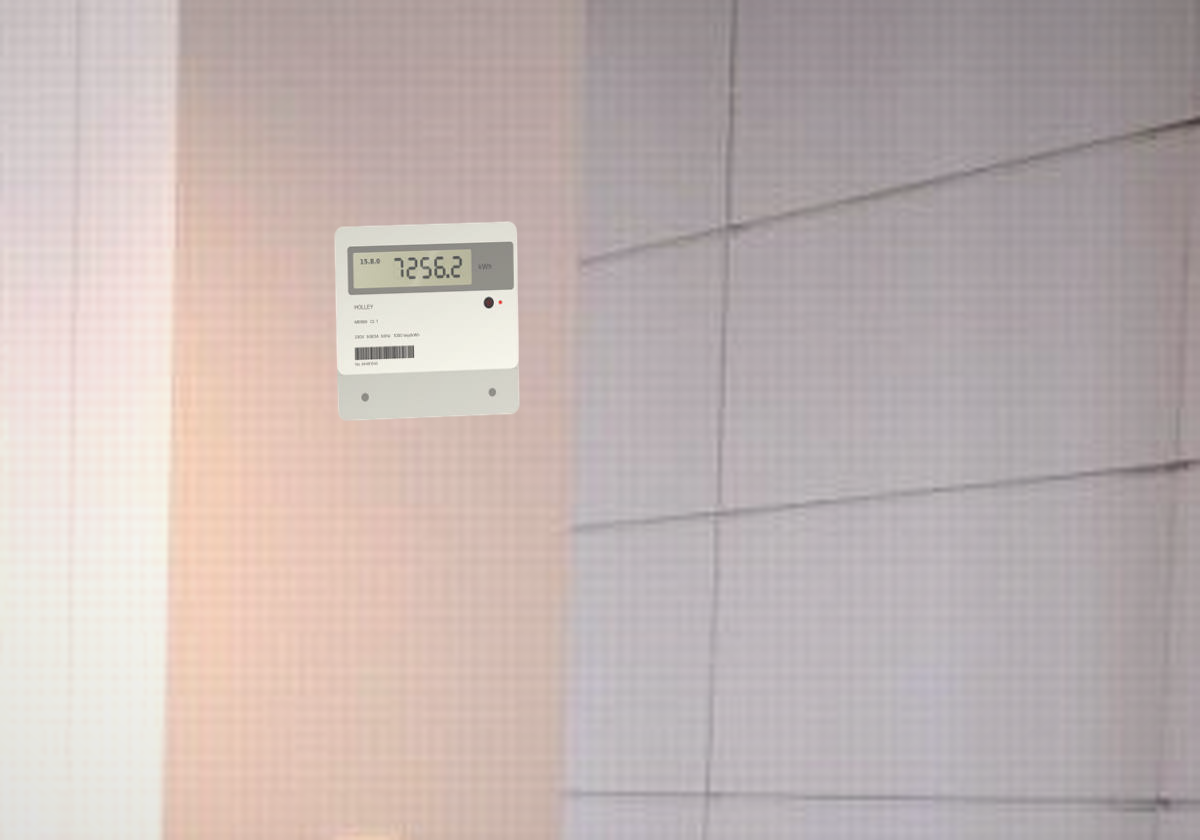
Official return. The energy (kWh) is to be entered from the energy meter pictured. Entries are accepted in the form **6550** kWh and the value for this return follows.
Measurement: **7256.2** kWh
